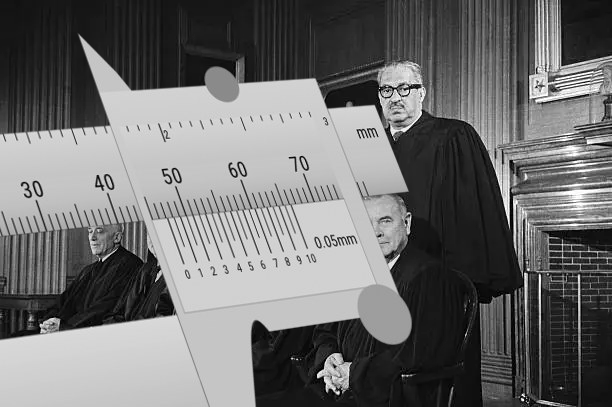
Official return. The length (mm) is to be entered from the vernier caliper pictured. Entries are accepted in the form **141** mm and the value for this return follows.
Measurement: **47.2** mm
